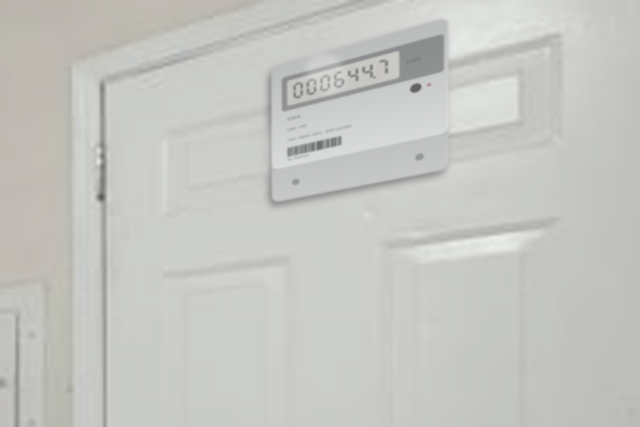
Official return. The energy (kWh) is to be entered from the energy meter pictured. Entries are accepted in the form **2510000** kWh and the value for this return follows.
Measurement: **644.7** kWh
